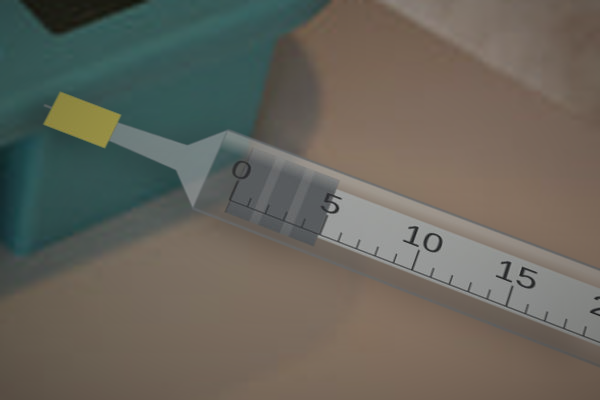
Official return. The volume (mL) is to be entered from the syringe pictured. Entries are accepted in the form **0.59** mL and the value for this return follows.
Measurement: **0** mL
